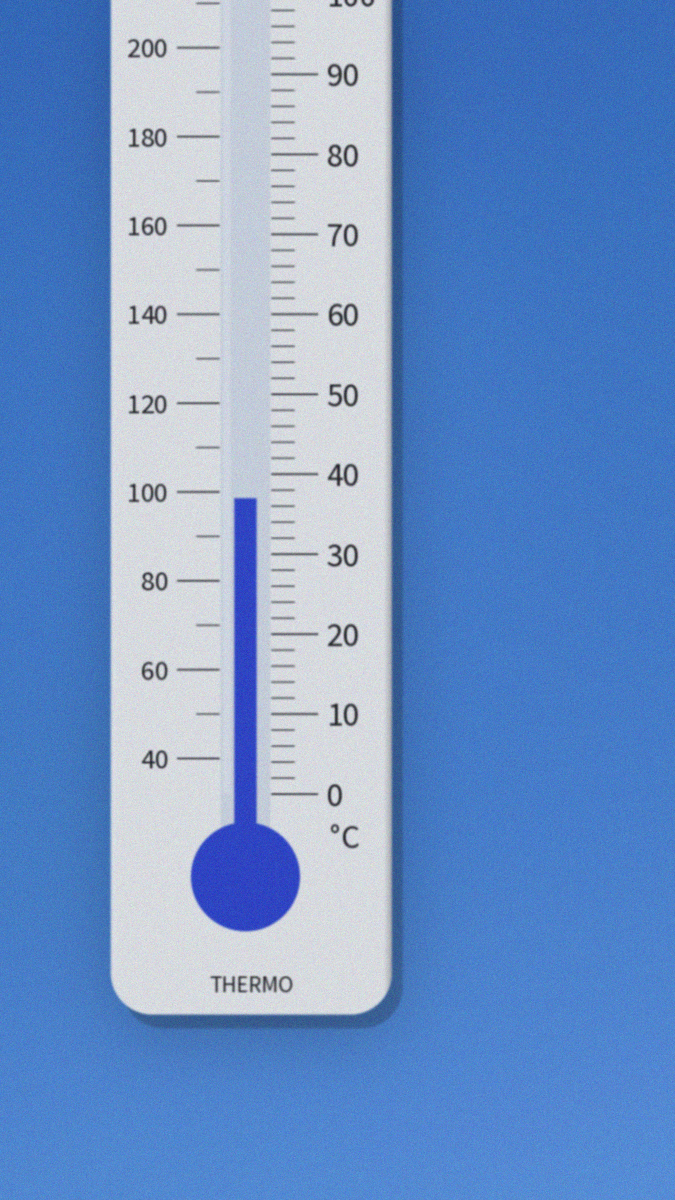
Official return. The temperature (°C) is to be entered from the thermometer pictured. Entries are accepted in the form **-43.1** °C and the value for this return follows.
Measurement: **37** °C
